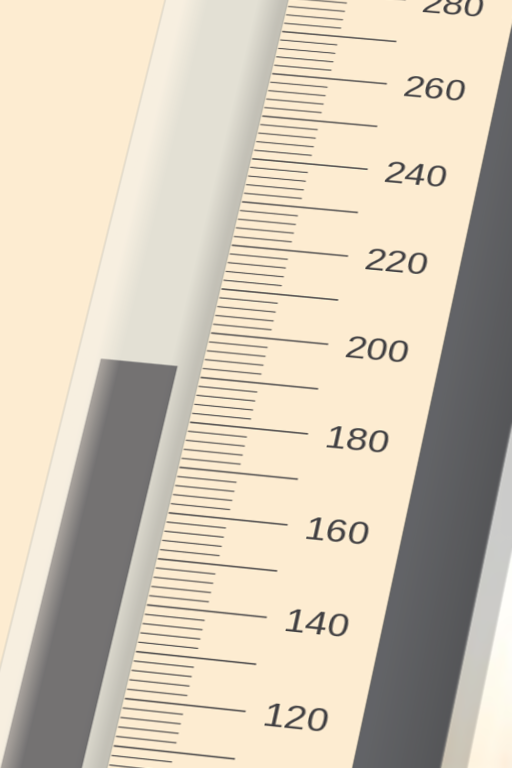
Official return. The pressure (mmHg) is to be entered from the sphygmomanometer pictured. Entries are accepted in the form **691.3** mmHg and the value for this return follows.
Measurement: **192** mmHg
